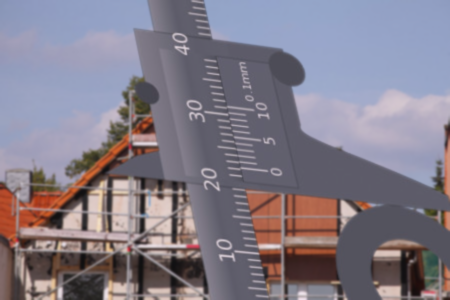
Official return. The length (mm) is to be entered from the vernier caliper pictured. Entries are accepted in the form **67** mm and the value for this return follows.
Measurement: **22.2** mm
